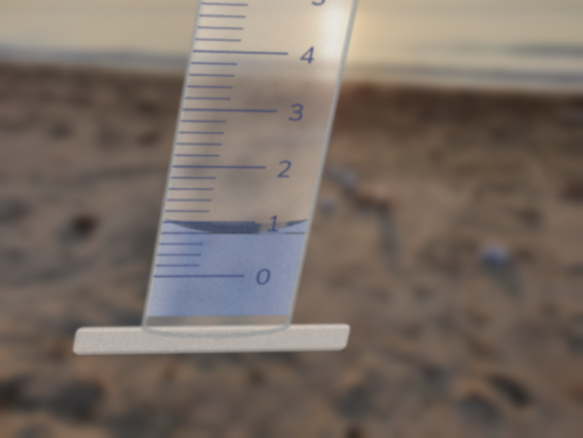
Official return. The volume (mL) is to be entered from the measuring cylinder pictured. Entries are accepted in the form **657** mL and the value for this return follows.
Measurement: **0.8** mL
